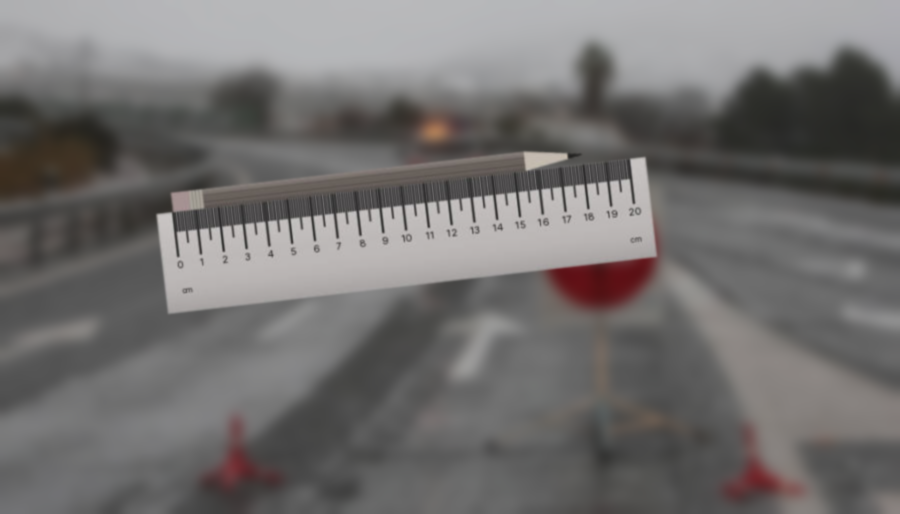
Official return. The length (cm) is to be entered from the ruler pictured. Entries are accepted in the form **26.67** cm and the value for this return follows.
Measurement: **18** cm
